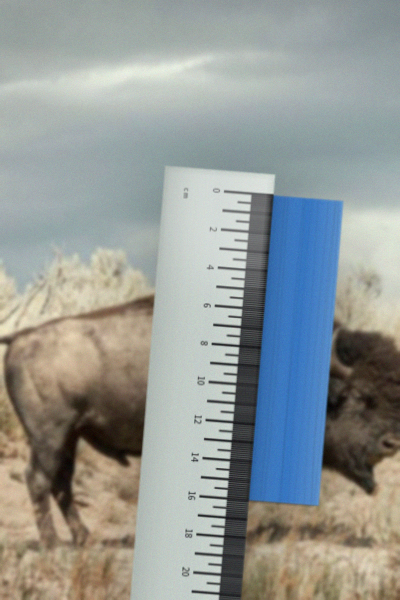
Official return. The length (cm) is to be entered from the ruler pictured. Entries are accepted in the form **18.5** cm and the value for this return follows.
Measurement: **16** cm
